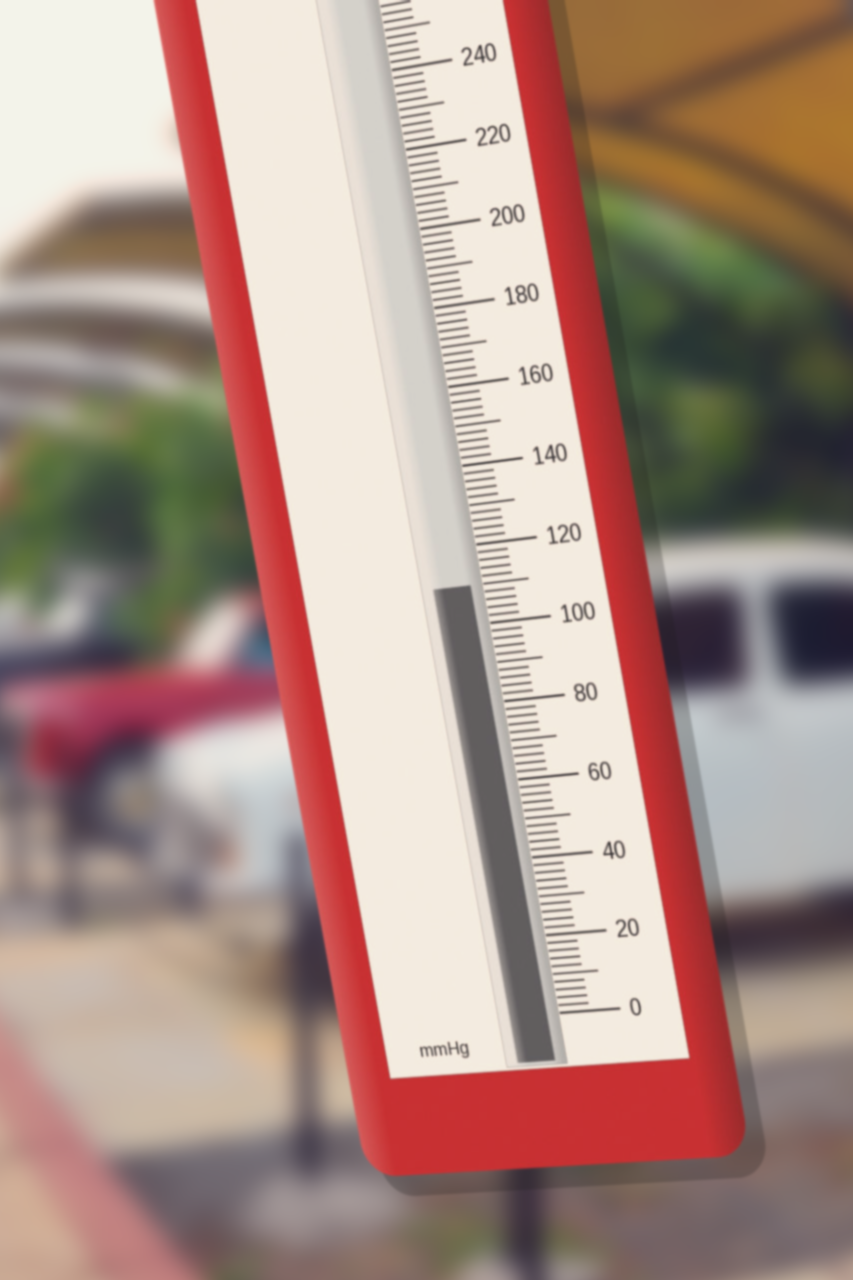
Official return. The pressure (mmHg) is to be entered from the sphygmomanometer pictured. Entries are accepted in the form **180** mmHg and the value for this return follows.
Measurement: **110** mmHg
